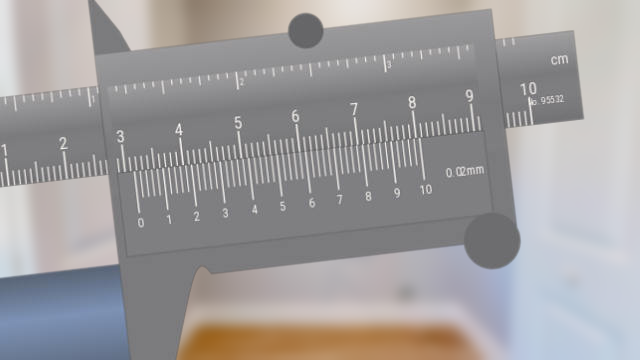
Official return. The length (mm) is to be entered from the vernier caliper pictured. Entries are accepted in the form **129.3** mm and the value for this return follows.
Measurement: **31.6** mm
